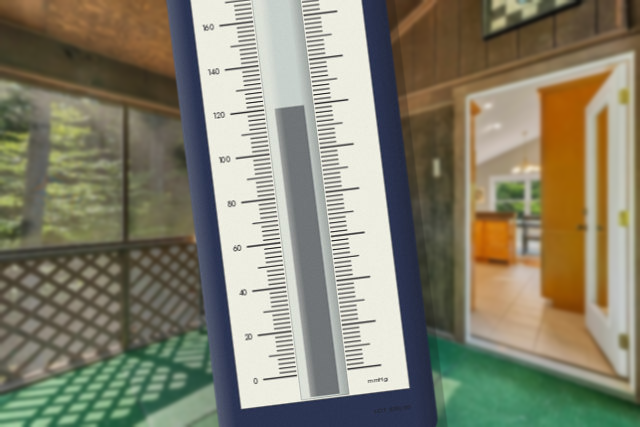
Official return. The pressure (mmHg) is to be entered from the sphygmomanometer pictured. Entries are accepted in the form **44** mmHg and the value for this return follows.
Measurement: **120** mmHg
